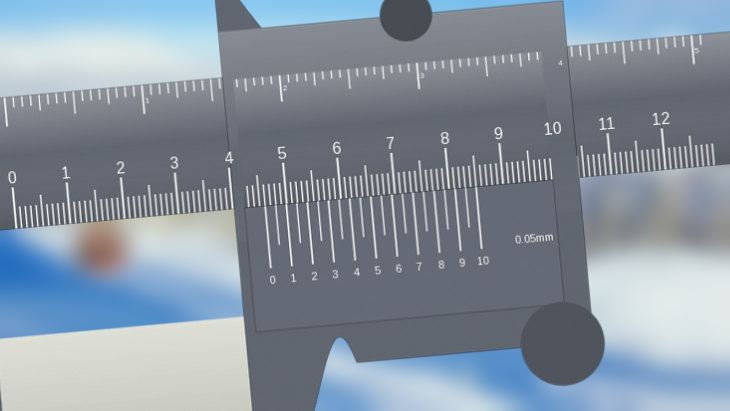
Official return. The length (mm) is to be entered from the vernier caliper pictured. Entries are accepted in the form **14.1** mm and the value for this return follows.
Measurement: **46.0** mm
